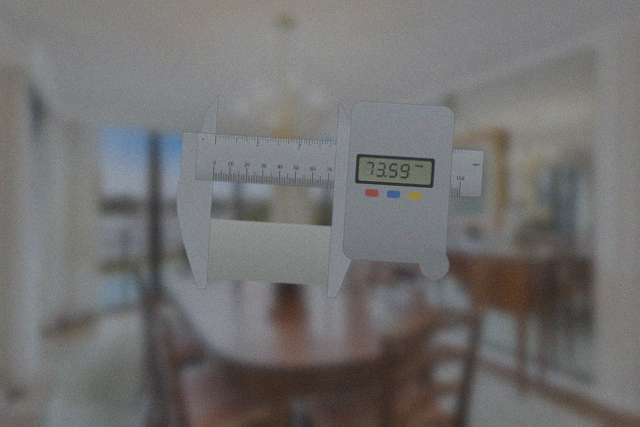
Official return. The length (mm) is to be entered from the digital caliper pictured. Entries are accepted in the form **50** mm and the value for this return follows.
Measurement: **73.59** mm
